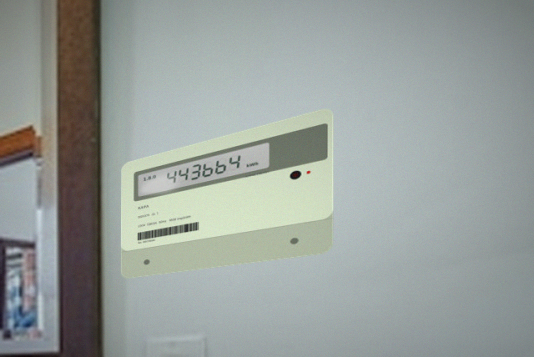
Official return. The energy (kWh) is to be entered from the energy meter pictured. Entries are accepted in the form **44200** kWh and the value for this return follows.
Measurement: **443664** kWh
